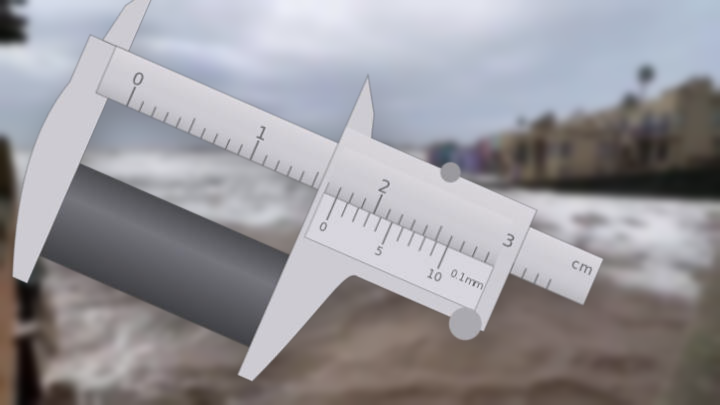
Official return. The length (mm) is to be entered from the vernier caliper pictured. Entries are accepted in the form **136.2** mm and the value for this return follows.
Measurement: **17.0** mm
